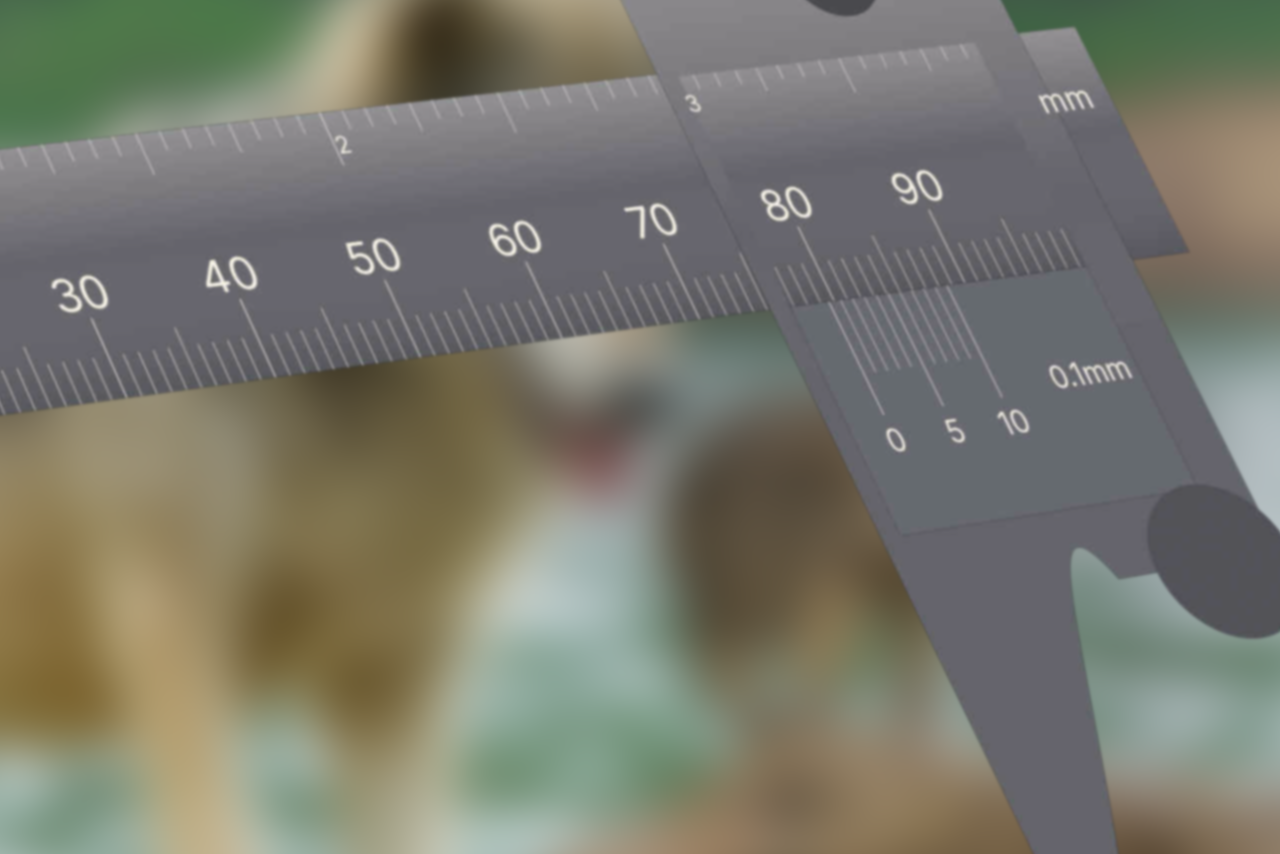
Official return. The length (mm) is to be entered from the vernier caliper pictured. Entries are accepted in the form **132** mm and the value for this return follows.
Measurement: **79.6** mm
